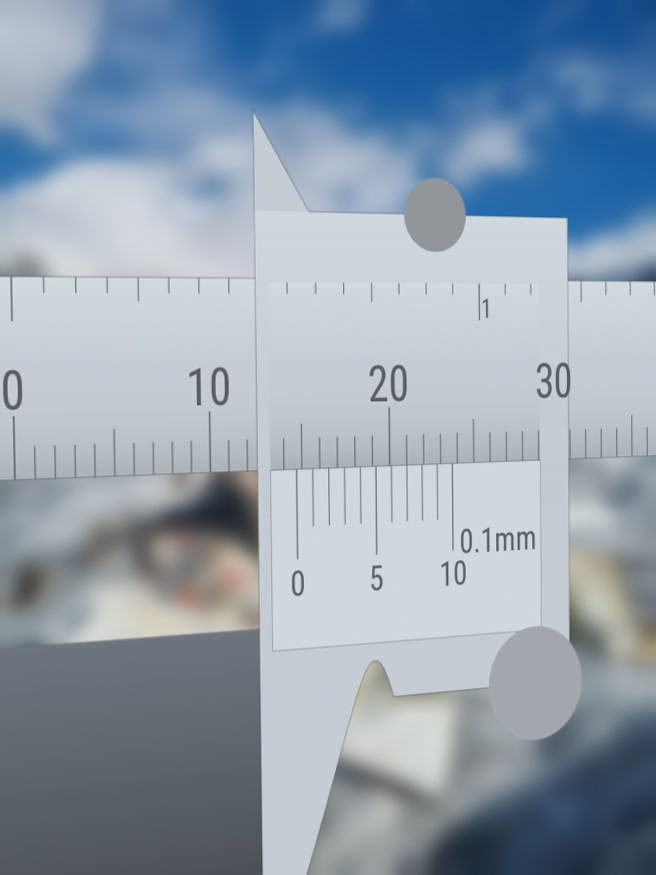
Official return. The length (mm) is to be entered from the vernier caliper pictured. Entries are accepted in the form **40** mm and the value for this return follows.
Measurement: **14.7** mm
